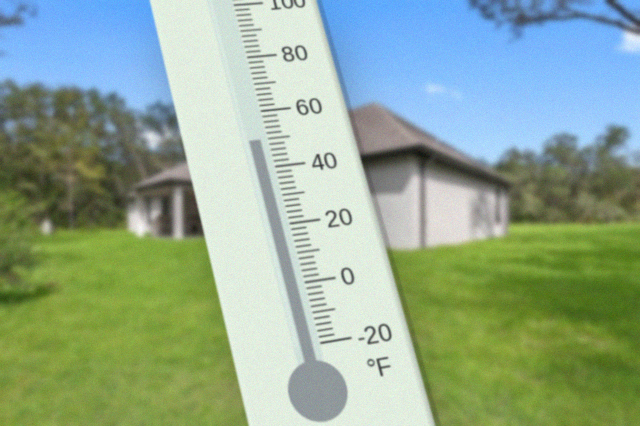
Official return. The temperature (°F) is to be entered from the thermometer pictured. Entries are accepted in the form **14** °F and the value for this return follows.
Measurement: **50** °F
